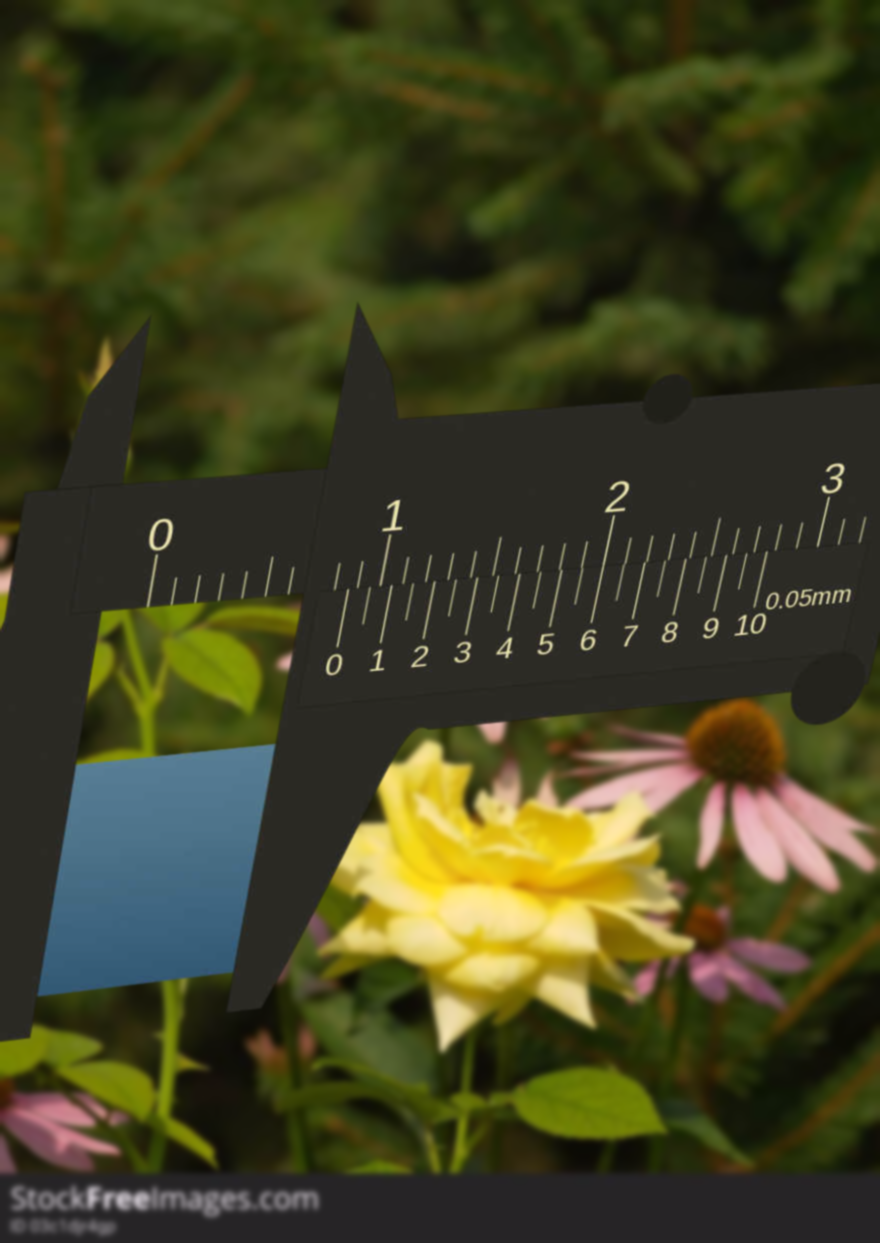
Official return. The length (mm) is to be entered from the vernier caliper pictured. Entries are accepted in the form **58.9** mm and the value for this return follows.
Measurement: **8.6** mm
